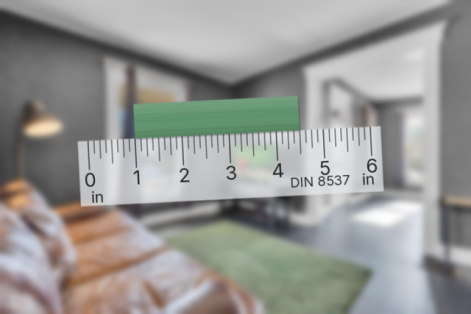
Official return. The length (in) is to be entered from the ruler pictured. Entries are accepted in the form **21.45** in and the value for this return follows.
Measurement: **3.5** in
